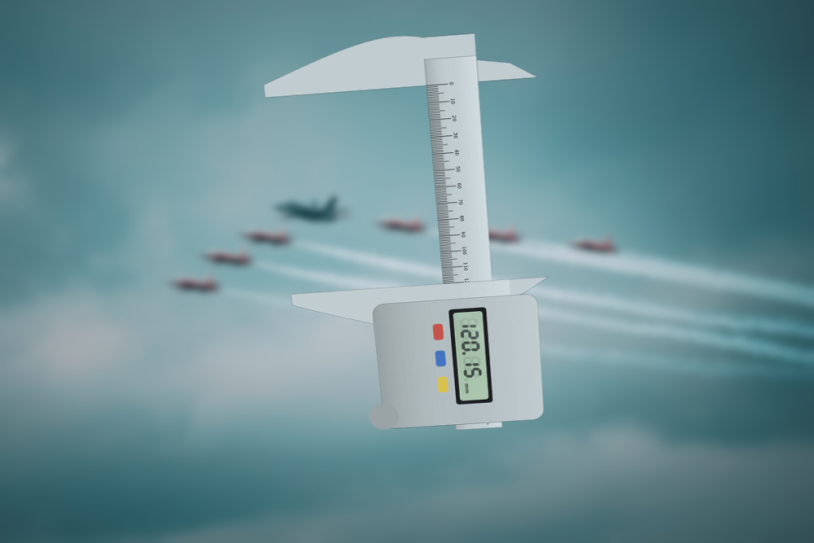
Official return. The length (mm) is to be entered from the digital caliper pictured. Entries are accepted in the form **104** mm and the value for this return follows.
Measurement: **120.15** mm
